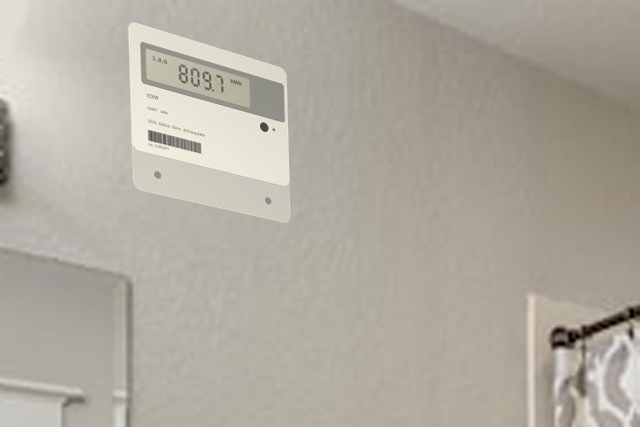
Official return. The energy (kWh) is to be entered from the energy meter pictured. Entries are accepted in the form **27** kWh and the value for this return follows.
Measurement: **809.7** kWh
